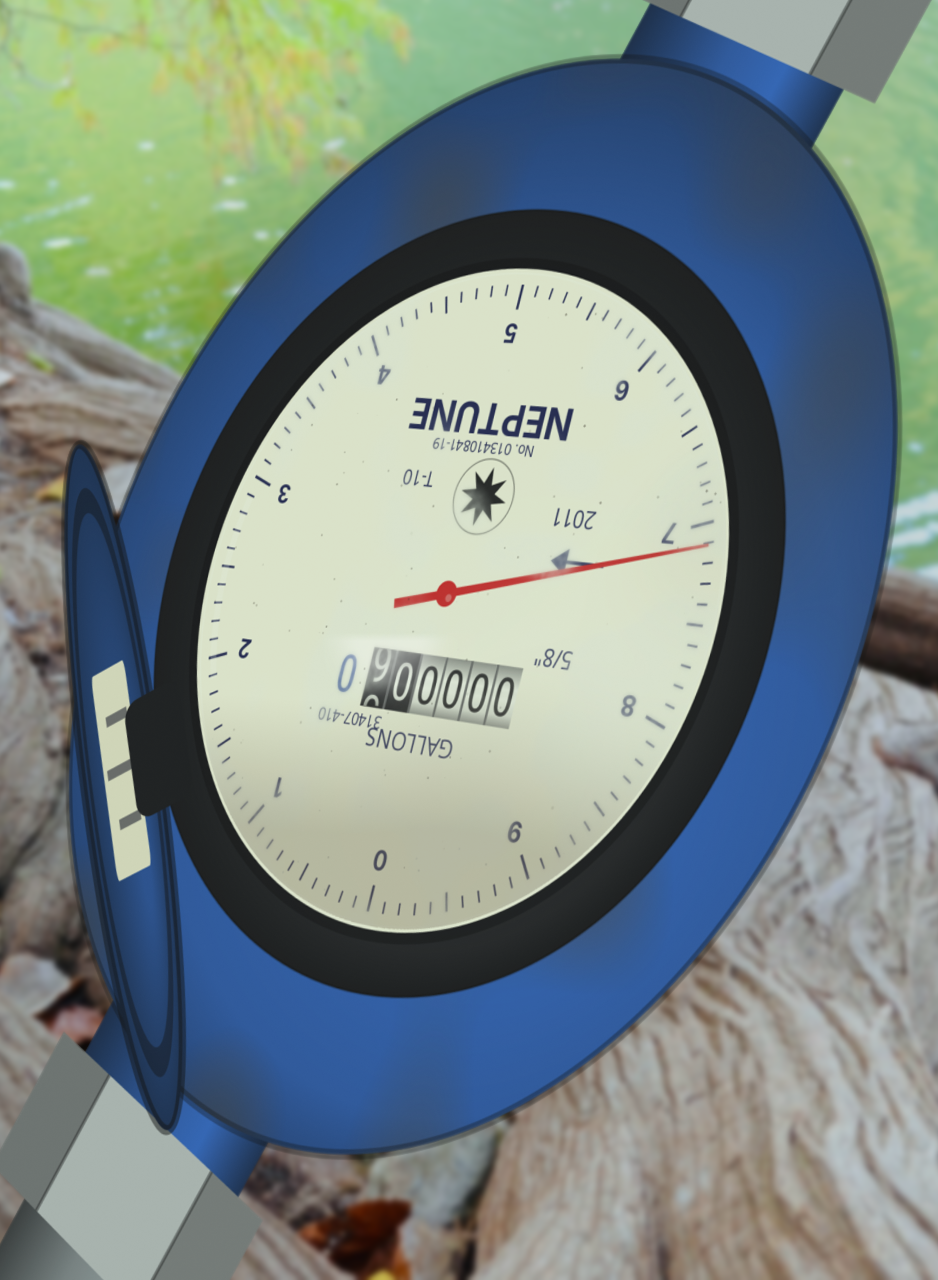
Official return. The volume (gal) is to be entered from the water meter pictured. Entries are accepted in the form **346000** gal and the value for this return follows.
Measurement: **57.1** gal
